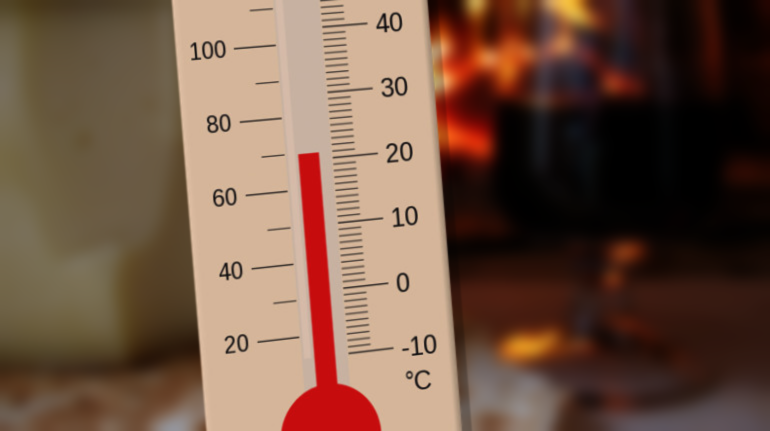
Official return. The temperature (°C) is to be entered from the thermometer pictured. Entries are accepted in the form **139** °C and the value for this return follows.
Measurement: **21** °C
